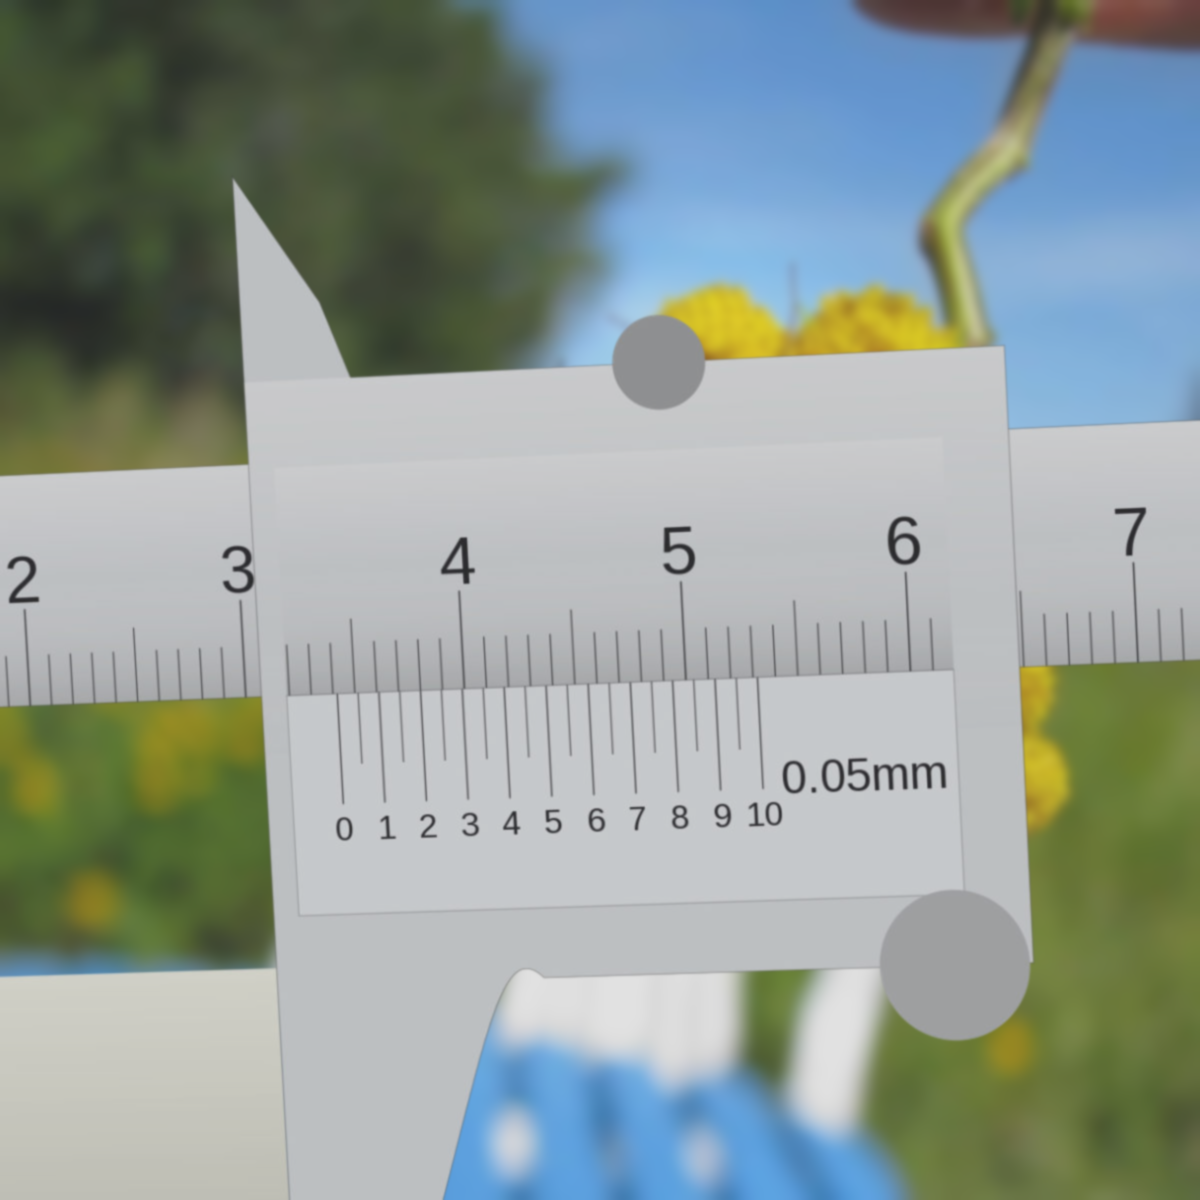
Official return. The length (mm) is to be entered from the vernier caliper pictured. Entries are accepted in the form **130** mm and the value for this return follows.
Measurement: **34.2** mm
